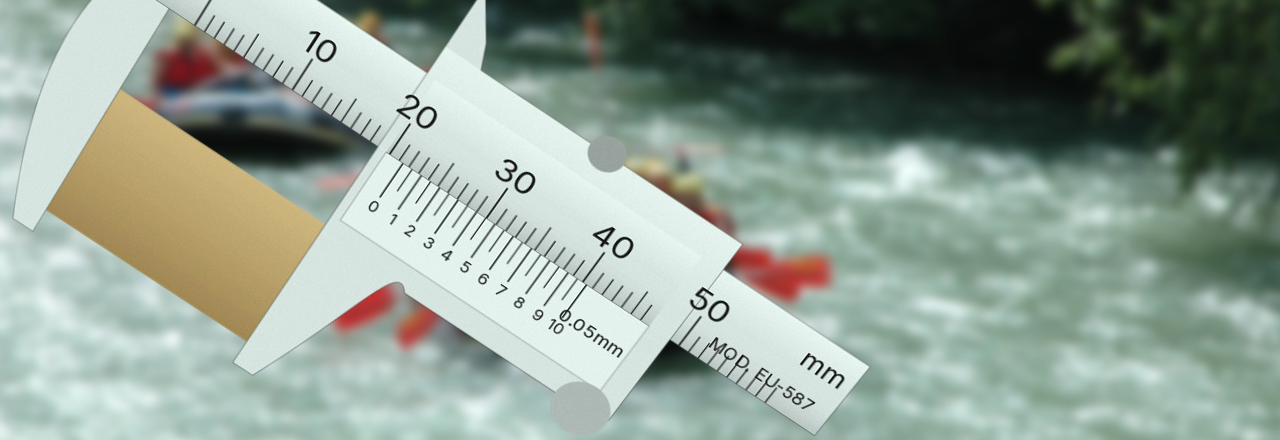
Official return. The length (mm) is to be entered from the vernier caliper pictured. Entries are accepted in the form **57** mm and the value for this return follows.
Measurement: **21.4** mm
